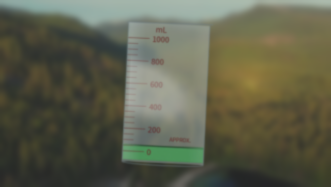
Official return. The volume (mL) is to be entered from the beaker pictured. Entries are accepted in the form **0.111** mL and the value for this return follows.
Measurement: **50** mL
